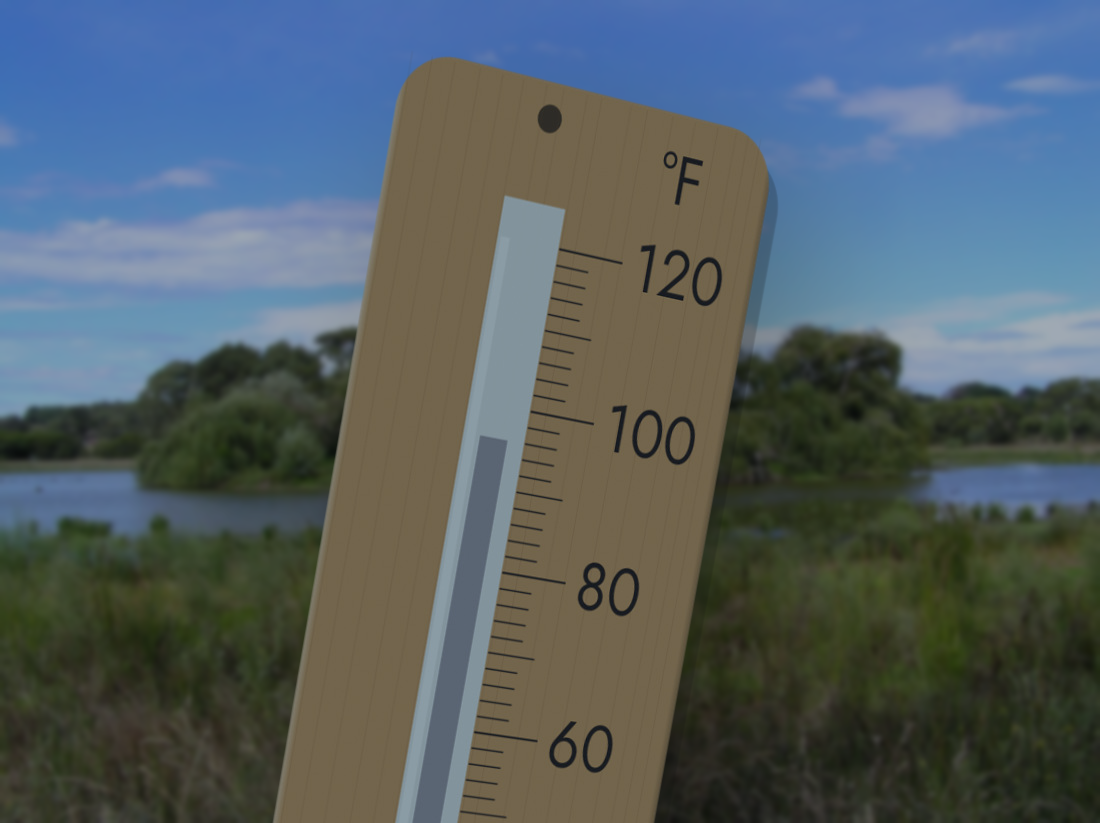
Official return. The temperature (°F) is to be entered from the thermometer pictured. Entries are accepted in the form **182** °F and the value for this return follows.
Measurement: **96** °F
